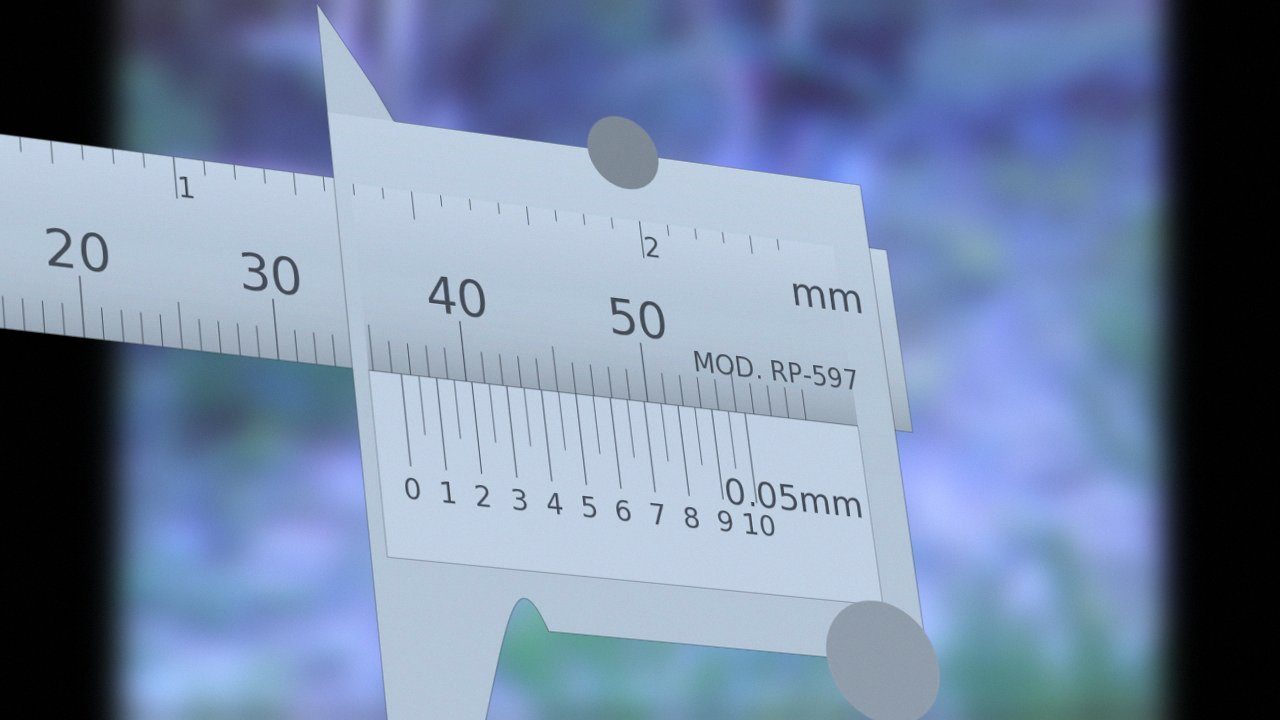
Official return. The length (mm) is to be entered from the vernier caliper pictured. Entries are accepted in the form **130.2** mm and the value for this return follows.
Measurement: **36.5** mm
